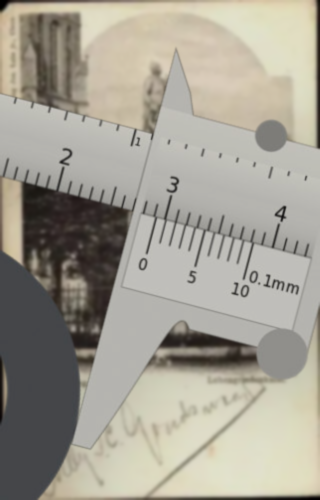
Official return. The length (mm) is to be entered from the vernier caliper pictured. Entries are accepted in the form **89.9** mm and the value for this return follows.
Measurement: **29.2** mm
